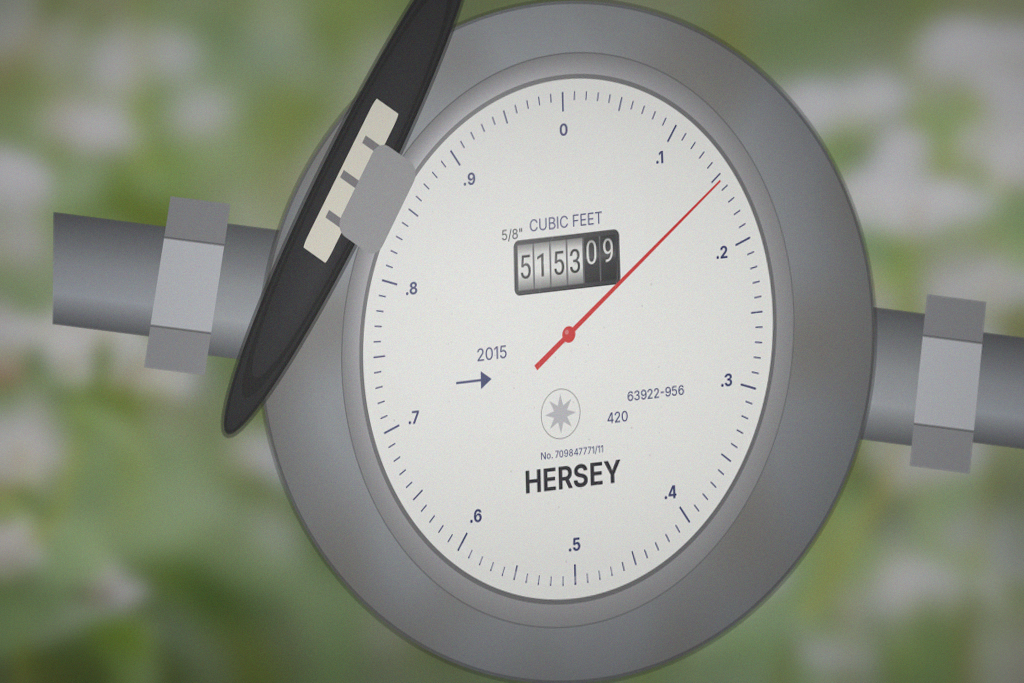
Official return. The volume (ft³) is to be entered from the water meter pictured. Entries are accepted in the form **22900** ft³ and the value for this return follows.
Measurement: **515309.15** ft³
